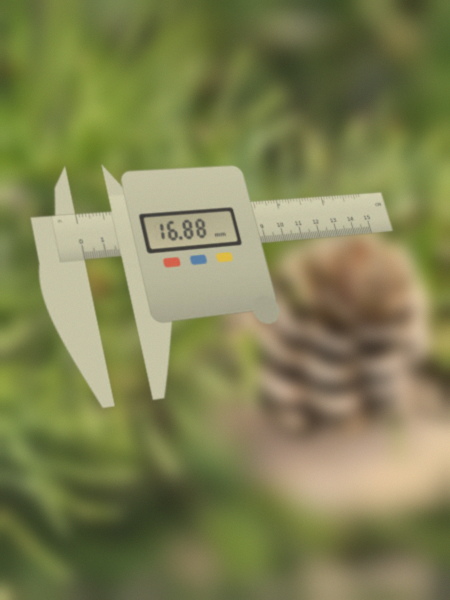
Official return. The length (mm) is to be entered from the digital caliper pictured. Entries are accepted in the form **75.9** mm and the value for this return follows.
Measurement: **16.88** mm
